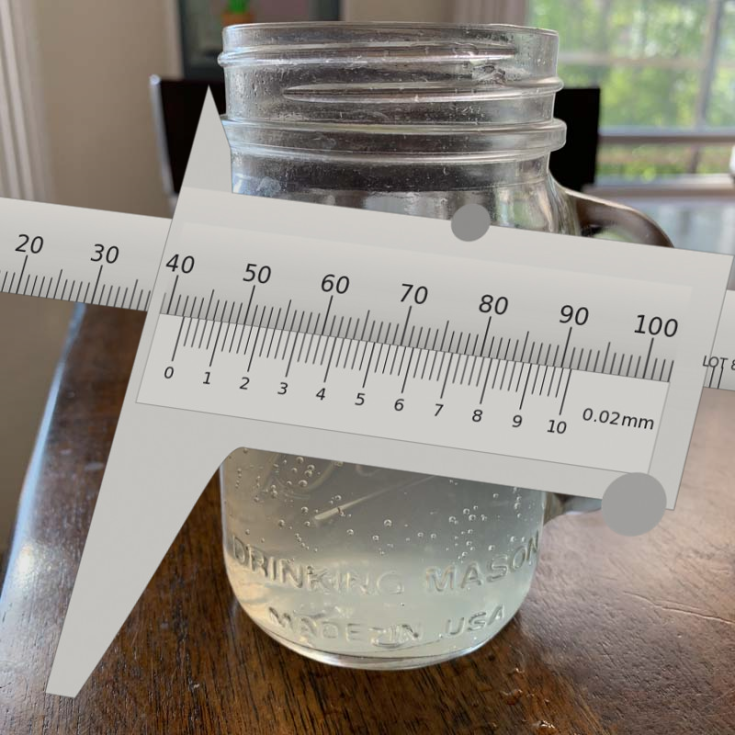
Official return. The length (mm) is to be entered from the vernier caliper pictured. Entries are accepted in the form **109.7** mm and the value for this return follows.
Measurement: **42.2** mm
